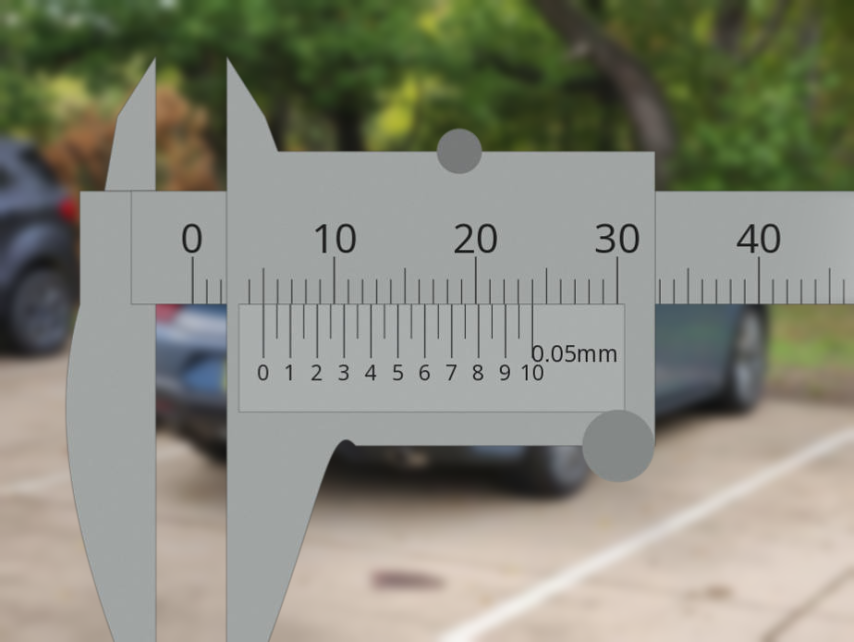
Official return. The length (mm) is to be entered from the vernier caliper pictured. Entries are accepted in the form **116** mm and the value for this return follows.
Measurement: **5.0** mm
